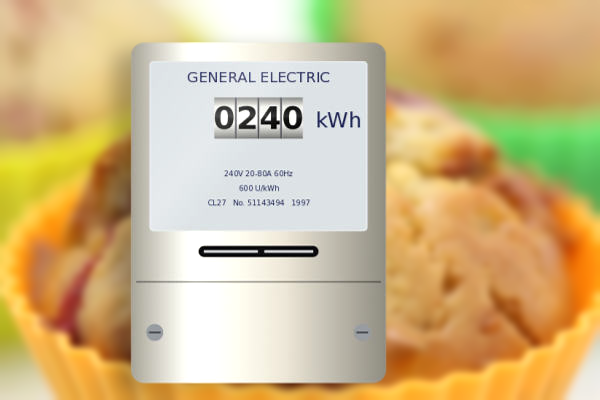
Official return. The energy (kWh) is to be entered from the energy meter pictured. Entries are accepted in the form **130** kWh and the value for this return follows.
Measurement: **240** kWh
